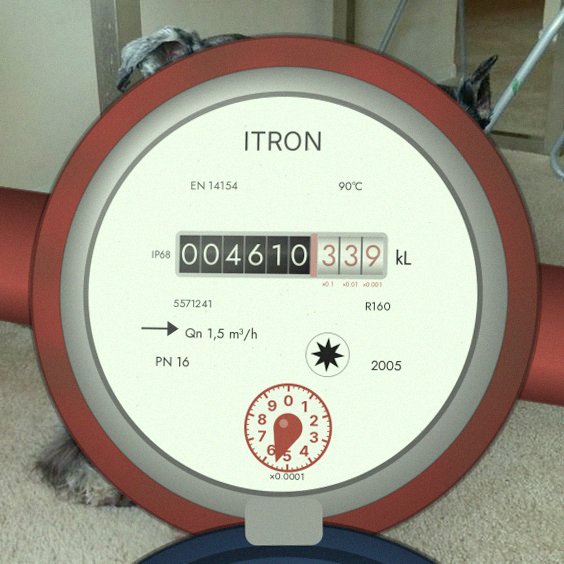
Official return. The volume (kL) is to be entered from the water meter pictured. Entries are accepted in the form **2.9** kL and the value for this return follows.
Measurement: **4610.3395** kL
